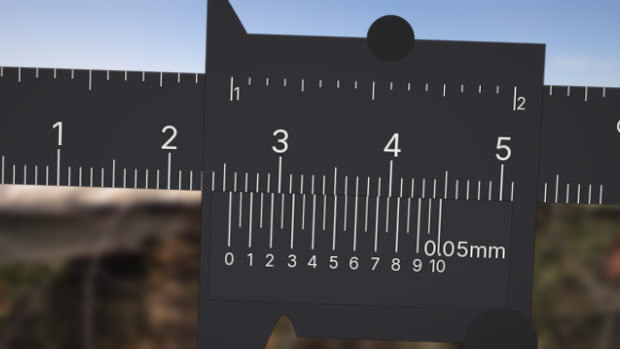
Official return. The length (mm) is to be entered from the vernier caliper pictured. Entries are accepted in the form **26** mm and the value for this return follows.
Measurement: **25.6** mm
